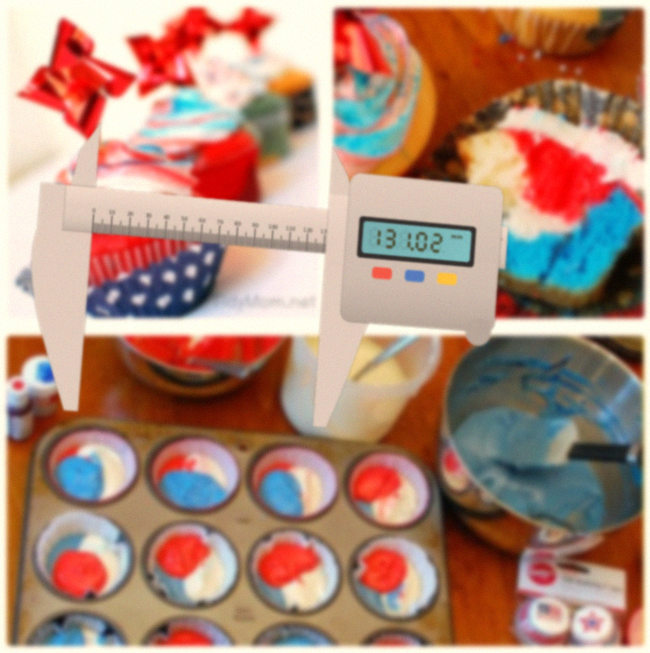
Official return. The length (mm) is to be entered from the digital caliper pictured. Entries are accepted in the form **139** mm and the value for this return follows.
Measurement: **131.02** mm
